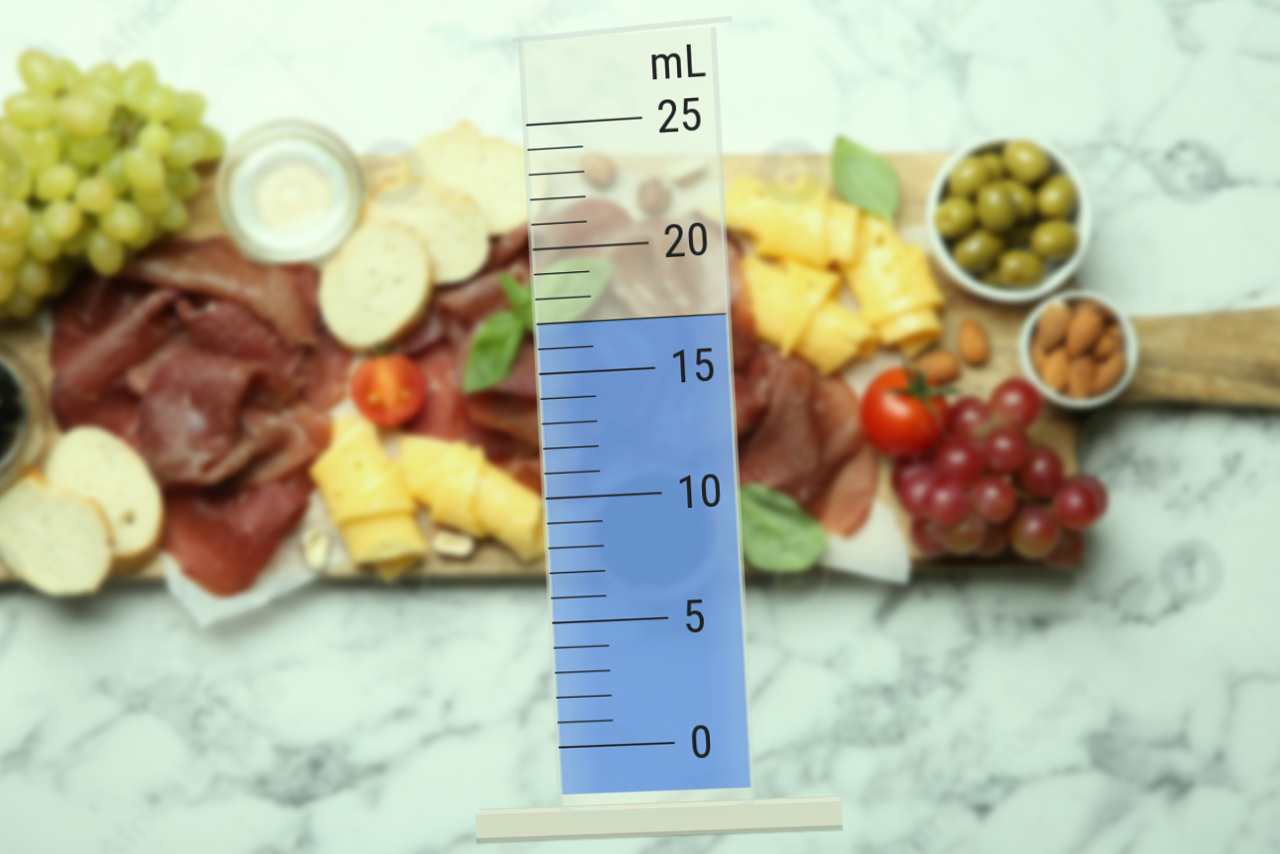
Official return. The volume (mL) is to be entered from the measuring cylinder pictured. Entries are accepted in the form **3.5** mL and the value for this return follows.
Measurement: **17** mL
